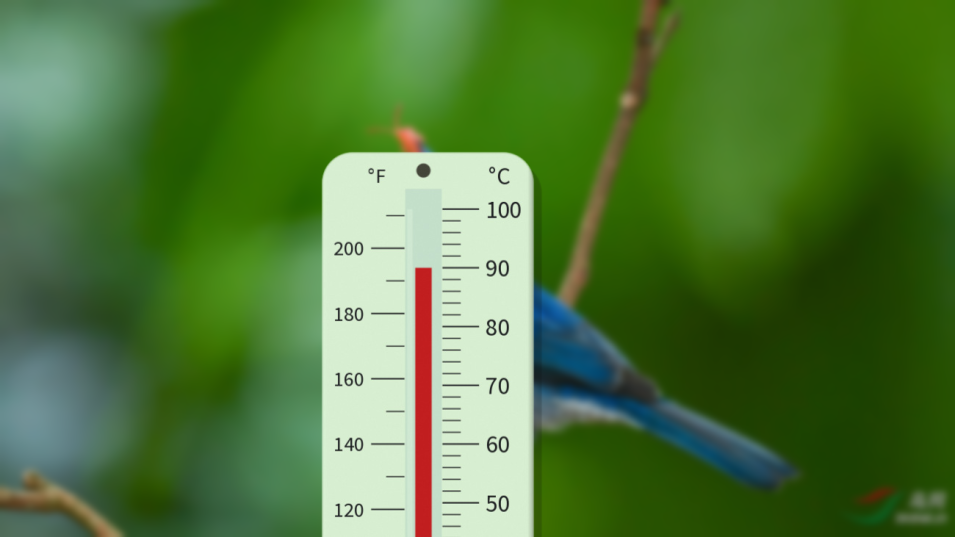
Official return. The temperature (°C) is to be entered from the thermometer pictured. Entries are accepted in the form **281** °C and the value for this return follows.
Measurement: **90** °C
